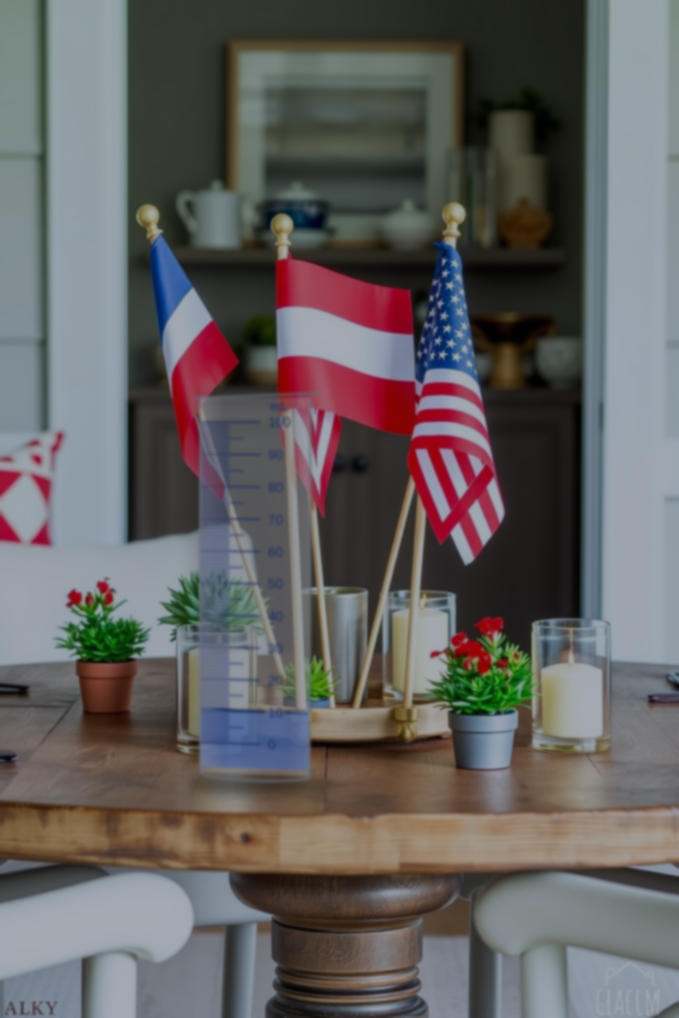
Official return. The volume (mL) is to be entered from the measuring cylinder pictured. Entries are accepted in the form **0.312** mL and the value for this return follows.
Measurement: **10** mL
